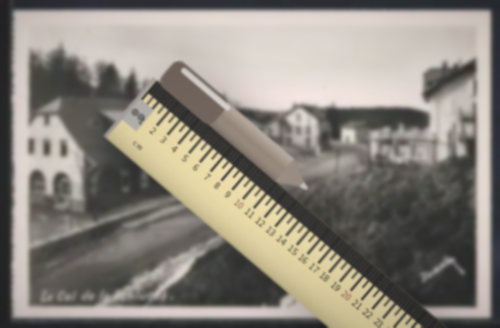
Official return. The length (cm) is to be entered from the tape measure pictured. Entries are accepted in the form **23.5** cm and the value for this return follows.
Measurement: **13** cm
